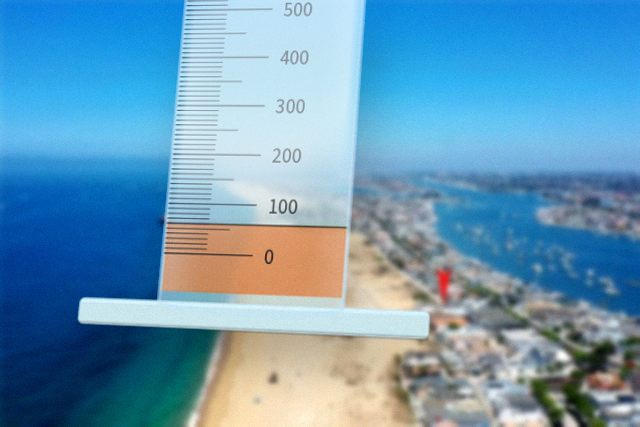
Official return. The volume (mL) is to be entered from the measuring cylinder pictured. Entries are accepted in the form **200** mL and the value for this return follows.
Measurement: **60** mL
